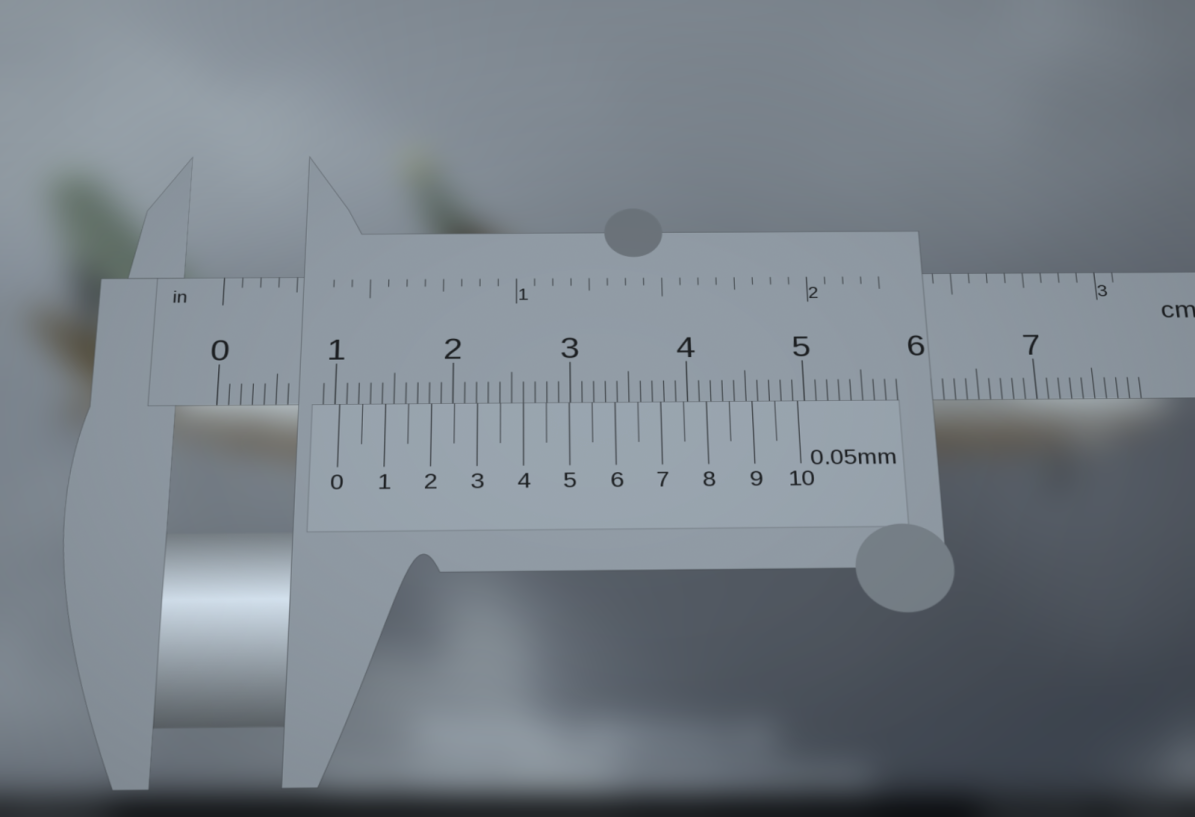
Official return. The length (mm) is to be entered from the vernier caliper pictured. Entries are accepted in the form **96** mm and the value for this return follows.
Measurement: **10.4** mm
